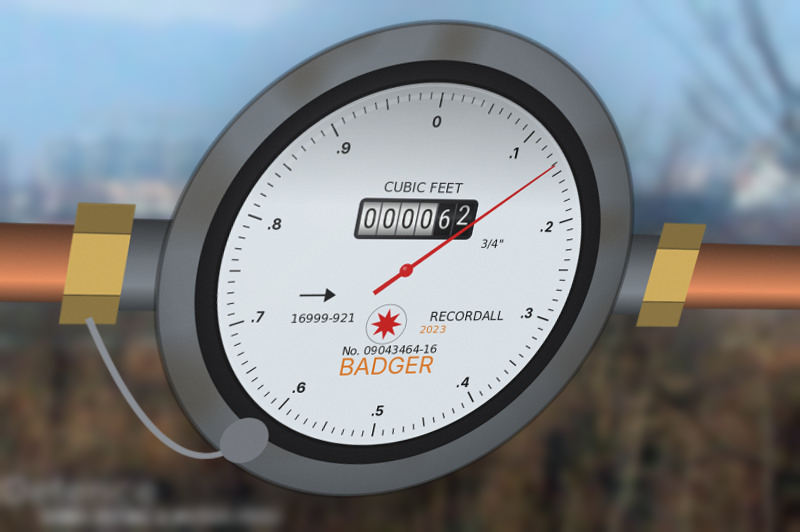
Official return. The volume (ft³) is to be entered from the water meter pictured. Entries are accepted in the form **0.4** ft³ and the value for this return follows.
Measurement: **62.14** ft³
